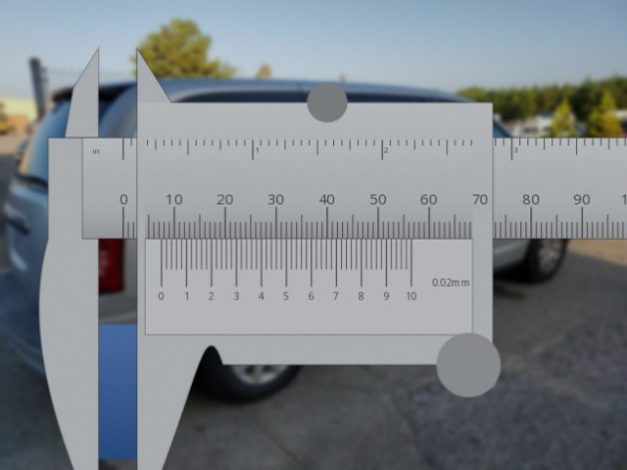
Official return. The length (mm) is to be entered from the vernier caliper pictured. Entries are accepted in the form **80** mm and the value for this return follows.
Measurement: **7.5** mm
